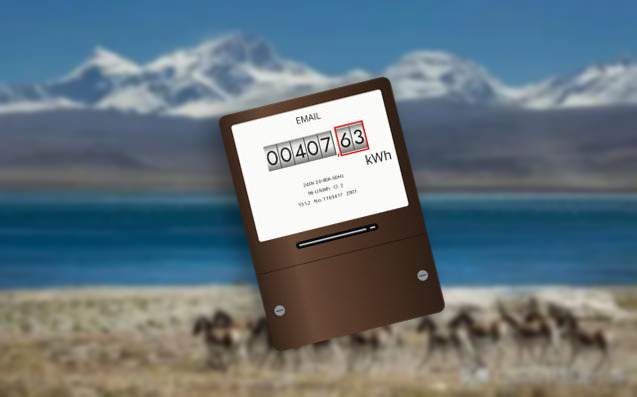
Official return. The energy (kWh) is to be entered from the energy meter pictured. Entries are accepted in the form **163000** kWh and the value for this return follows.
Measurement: **407.63** kWh
